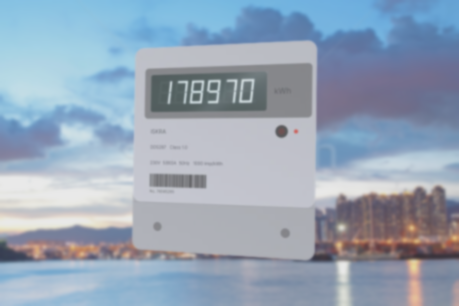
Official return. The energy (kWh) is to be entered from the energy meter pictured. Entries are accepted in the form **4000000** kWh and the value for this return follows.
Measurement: **178970** kWh
